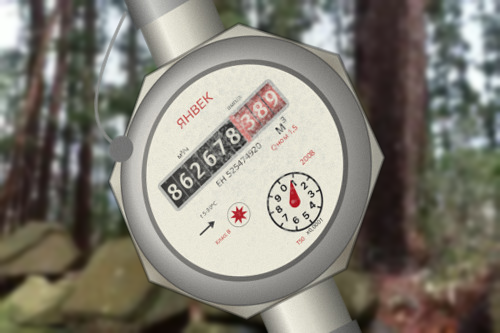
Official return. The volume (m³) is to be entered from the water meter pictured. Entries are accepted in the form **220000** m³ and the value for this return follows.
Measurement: **862678.3890** m³
